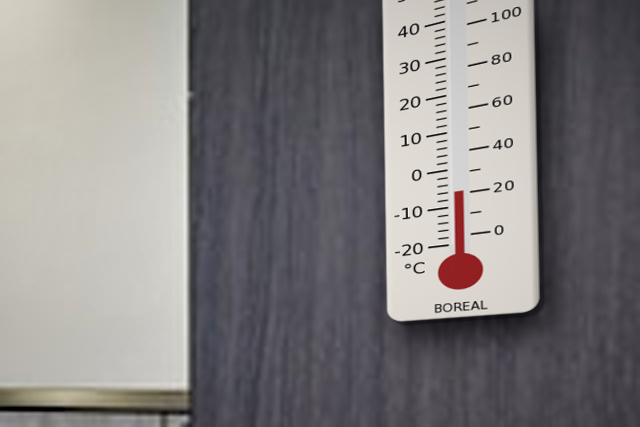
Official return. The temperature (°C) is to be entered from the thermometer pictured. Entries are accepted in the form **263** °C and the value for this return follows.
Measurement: **-6** °C
